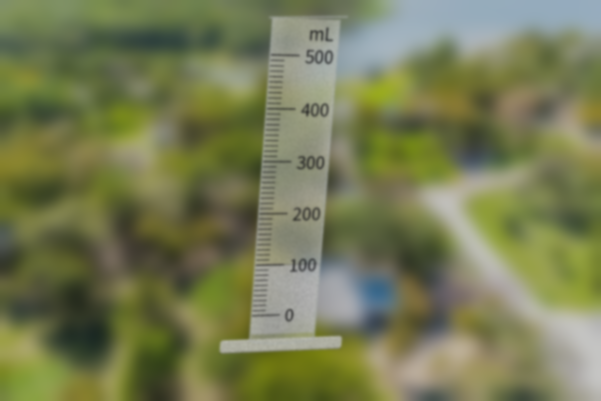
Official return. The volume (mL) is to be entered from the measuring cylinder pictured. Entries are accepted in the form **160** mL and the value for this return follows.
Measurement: **100** mL
